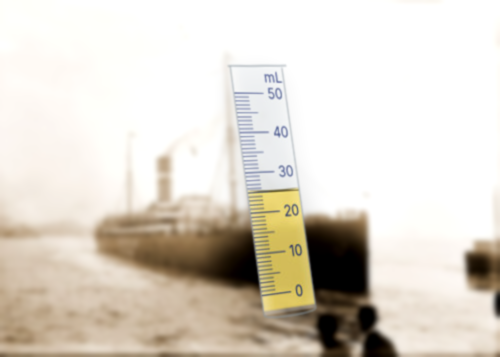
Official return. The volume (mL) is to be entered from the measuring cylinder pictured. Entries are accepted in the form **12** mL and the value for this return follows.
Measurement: **25** mL
